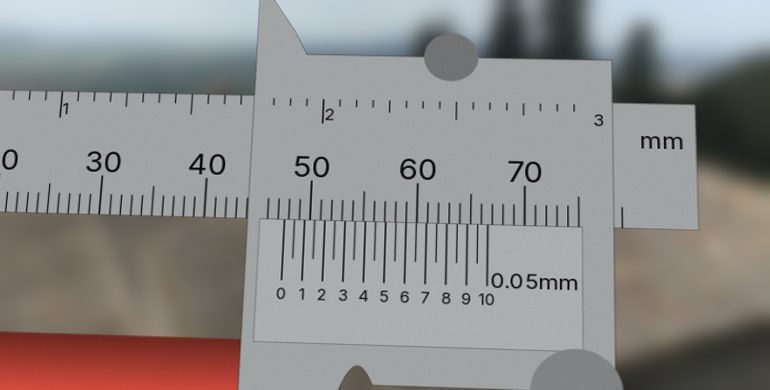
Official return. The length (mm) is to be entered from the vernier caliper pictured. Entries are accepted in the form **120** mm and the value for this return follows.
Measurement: **47.6** mm
